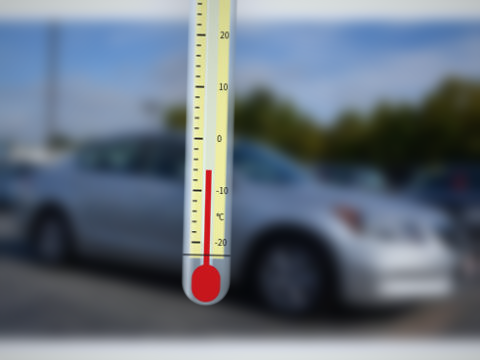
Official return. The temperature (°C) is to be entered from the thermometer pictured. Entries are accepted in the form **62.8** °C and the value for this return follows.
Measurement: **-6** °C
